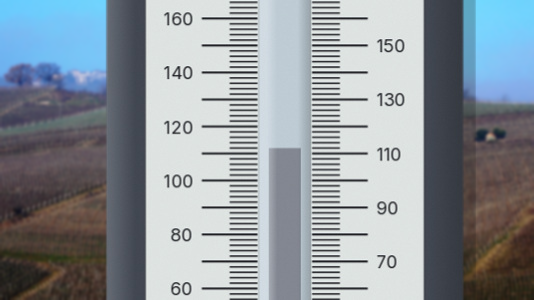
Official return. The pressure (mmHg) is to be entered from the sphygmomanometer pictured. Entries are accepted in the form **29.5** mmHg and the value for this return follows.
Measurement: **112** mmHg
